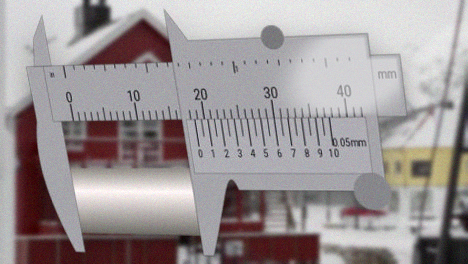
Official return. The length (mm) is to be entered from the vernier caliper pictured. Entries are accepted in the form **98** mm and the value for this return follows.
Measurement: **18.6** mm
